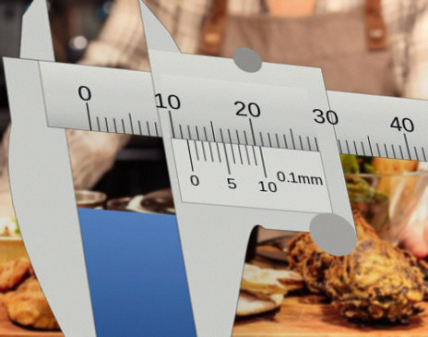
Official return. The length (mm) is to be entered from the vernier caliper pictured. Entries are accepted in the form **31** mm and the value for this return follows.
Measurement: **11.6** mm
